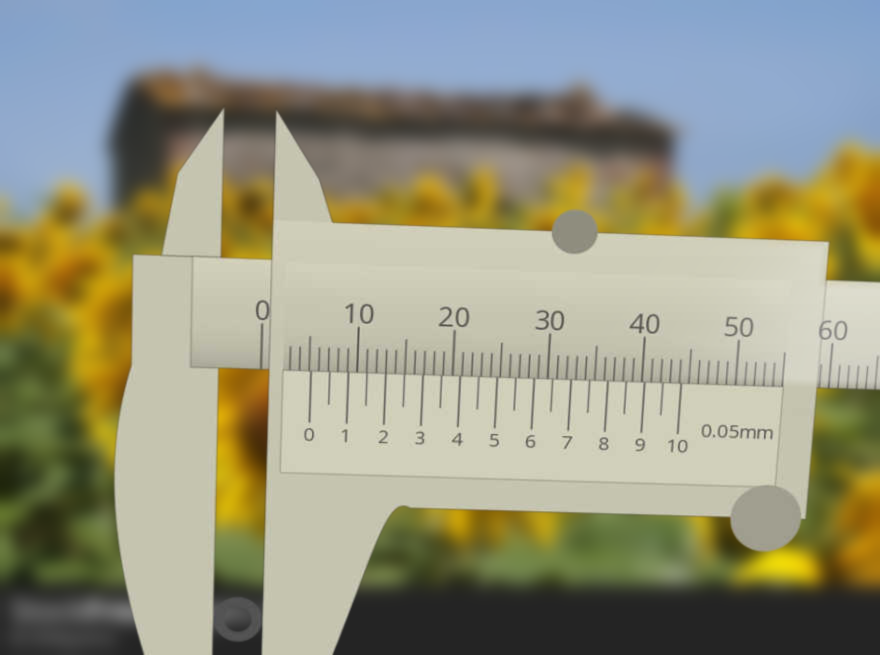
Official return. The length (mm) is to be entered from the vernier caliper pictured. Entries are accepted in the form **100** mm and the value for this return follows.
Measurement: **5.2** mm
